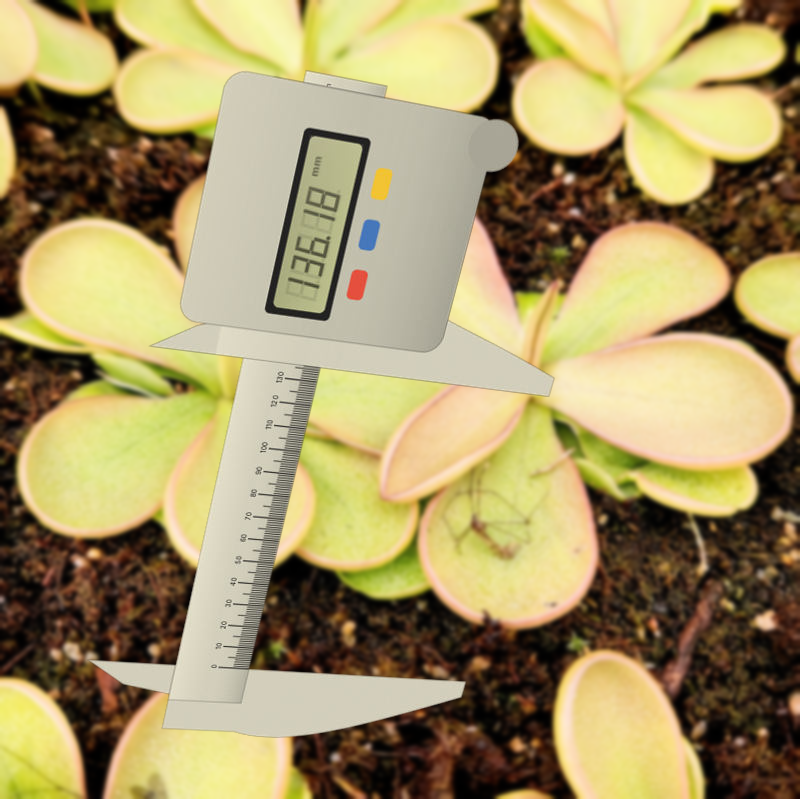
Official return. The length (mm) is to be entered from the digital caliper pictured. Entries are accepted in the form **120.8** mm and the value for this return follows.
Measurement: **136.18** mm
